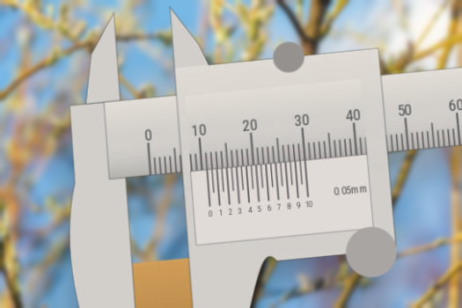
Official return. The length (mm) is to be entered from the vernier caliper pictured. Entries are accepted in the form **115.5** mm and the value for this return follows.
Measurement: **11.0** mm
